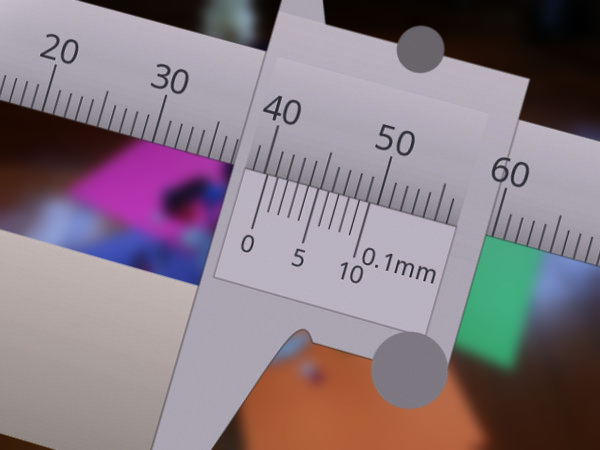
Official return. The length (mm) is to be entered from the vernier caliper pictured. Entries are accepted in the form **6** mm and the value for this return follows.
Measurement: **40.3** mm
